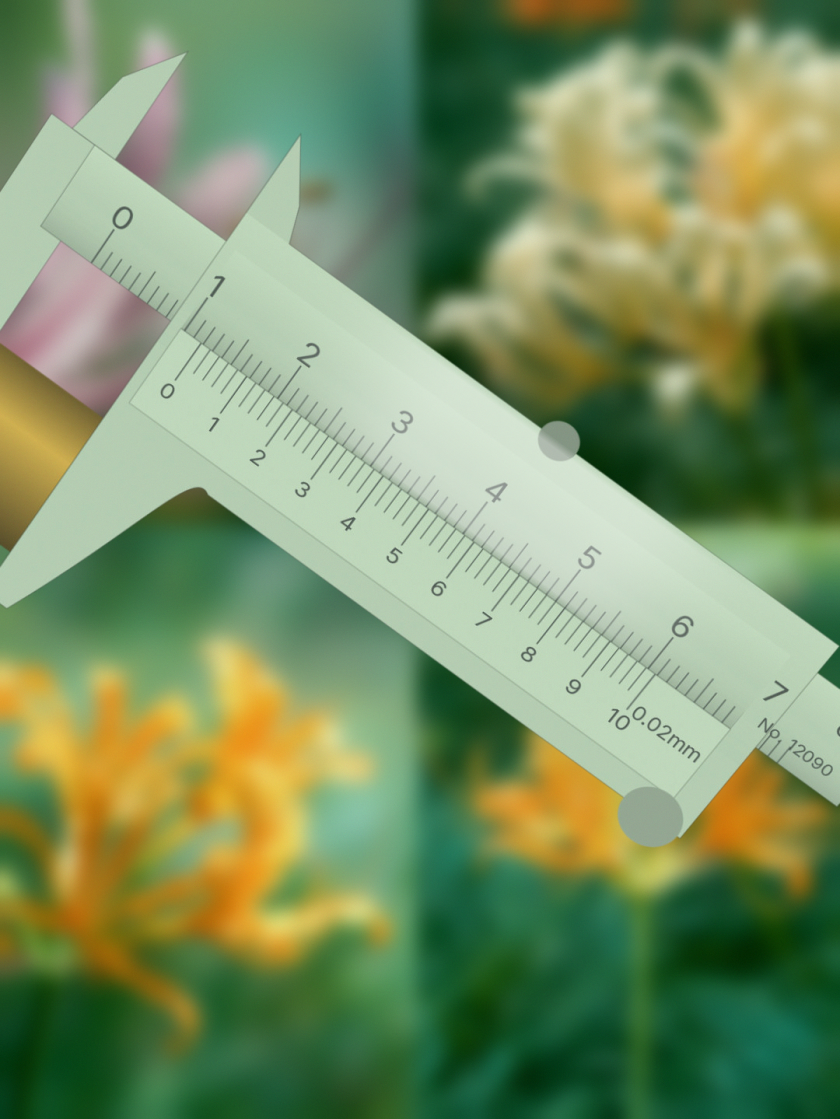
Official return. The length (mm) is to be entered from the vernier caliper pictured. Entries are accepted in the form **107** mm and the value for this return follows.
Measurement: **11.8** mm
